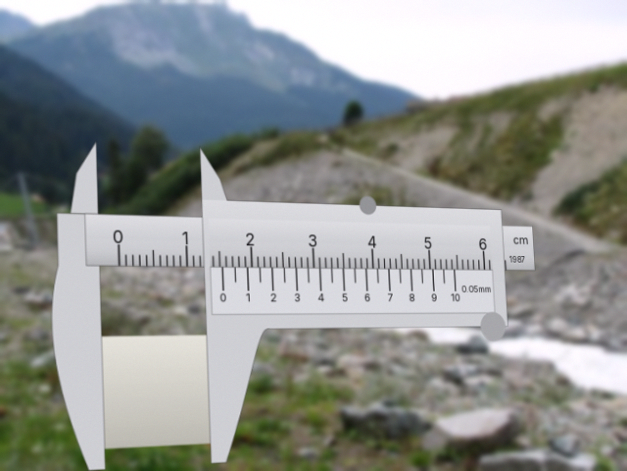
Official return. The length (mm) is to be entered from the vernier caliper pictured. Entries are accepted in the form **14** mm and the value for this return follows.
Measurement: **15.4** mm
